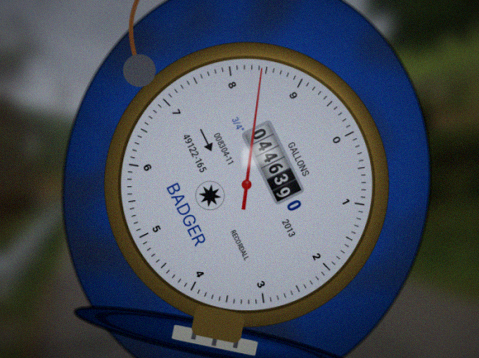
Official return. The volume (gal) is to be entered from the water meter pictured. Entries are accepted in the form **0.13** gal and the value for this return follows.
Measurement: **446388.4** gal
